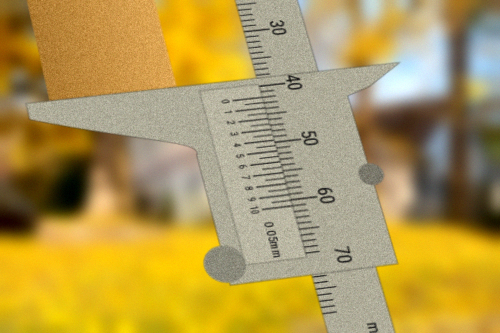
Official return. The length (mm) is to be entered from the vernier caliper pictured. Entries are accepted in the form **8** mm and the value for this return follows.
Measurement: **42.0** mm
